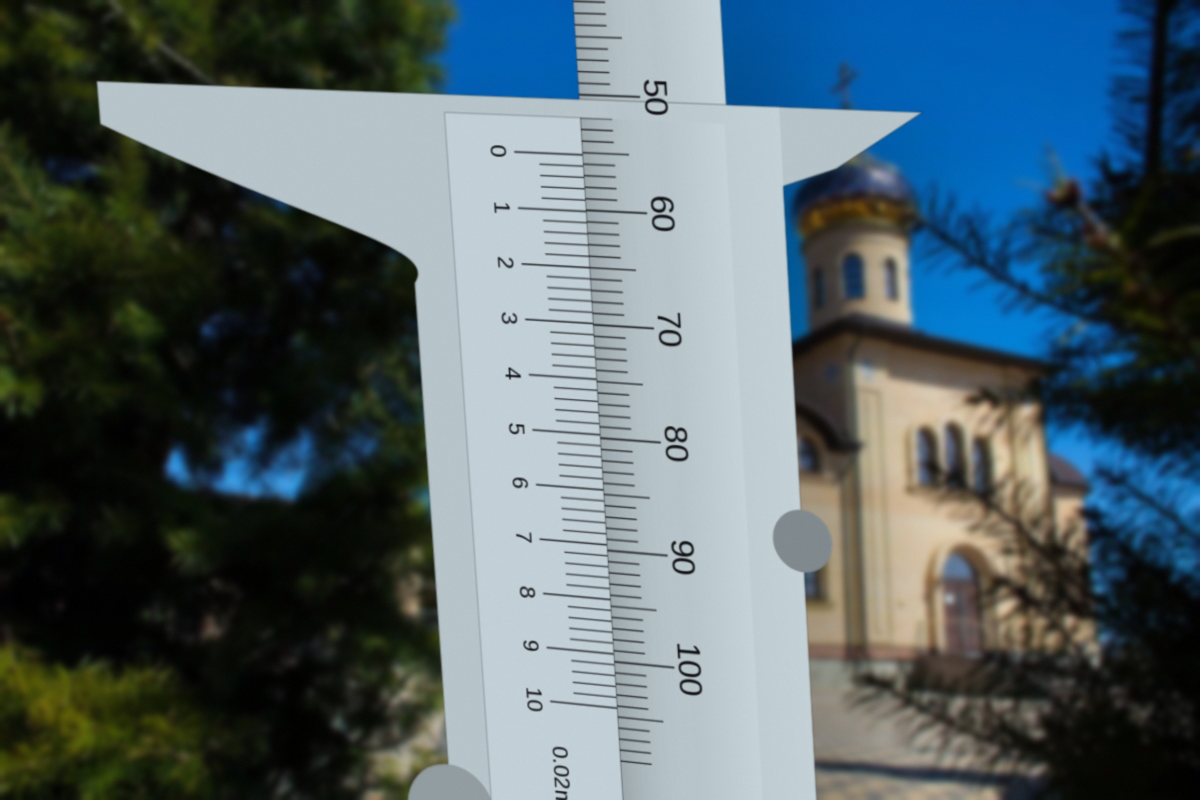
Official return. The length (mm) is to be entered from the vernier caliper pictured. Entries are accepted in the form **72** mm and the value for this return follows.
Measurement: **55.2** mm
